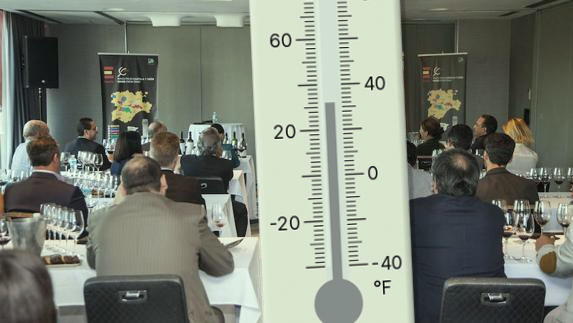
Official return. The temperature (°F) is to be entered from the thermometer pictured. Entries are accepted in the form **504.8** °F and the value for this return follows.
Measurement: **32** °F
